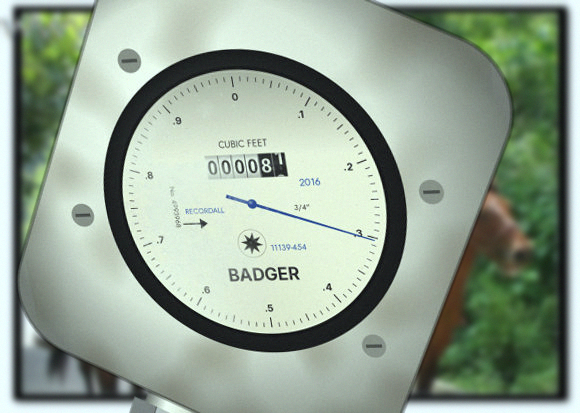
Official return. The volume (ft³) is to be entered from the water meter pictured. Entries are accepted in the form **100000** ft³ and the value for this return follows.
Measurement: **81.30** ft³
